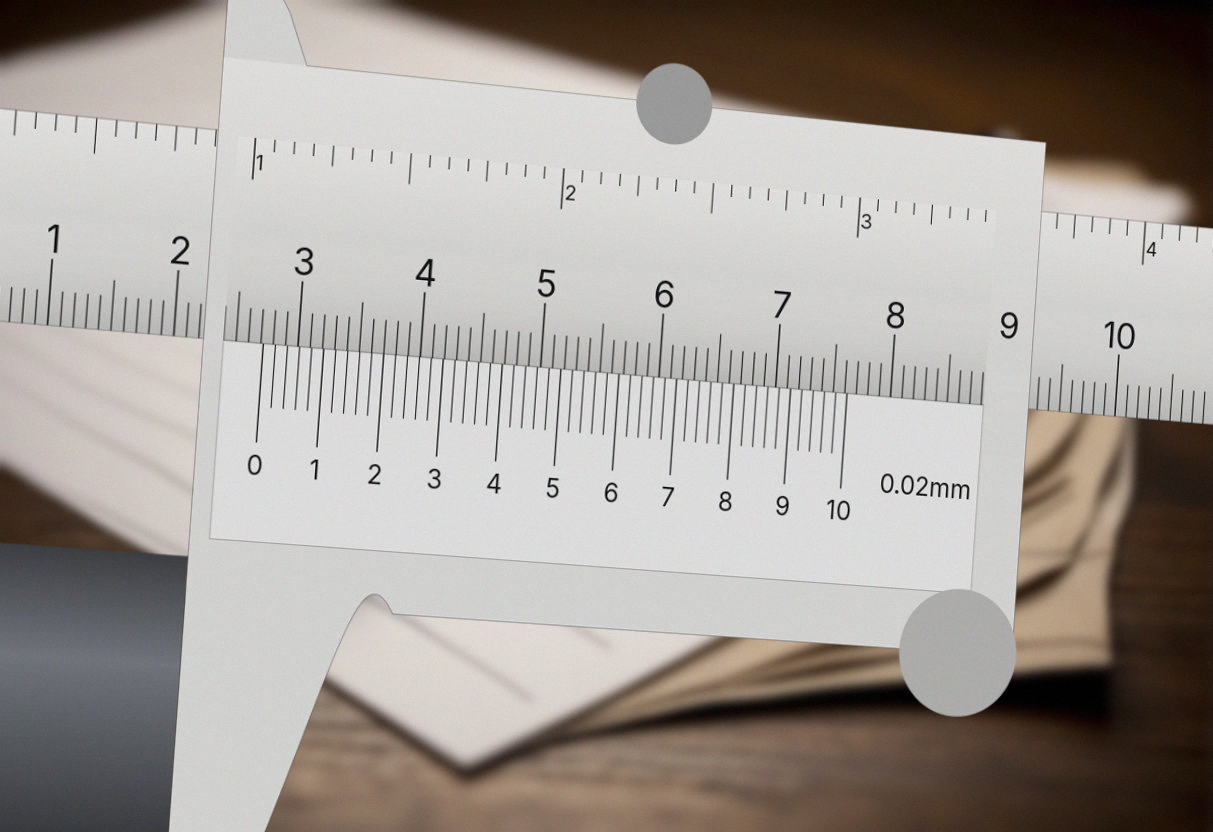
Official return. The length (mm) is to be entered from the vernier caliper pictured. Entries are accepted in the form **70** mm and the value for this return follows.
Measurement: **27.2** mm
